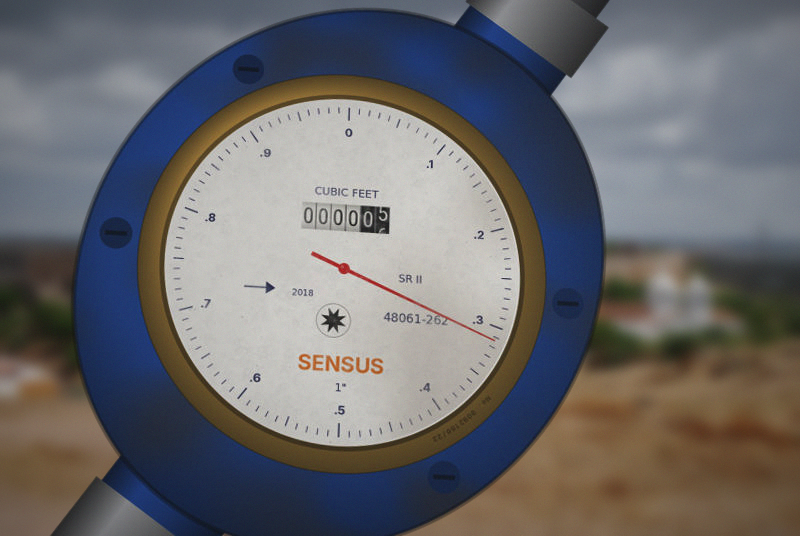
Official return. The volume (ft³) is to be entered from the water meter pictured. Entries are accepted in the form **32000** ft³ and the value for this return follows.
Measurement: **5.31** ft³
